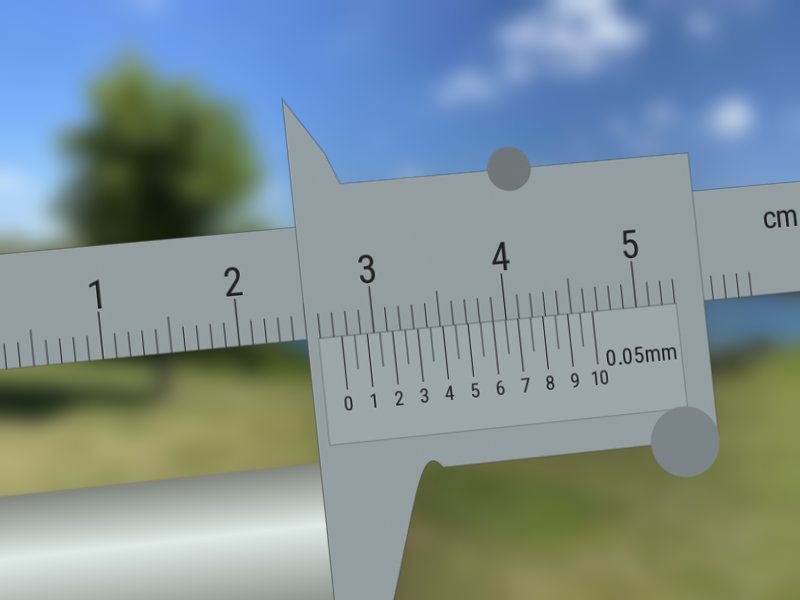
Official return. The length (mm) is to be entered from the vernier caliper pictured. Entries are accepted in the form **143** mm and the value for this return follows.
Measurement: **27.6** mm
